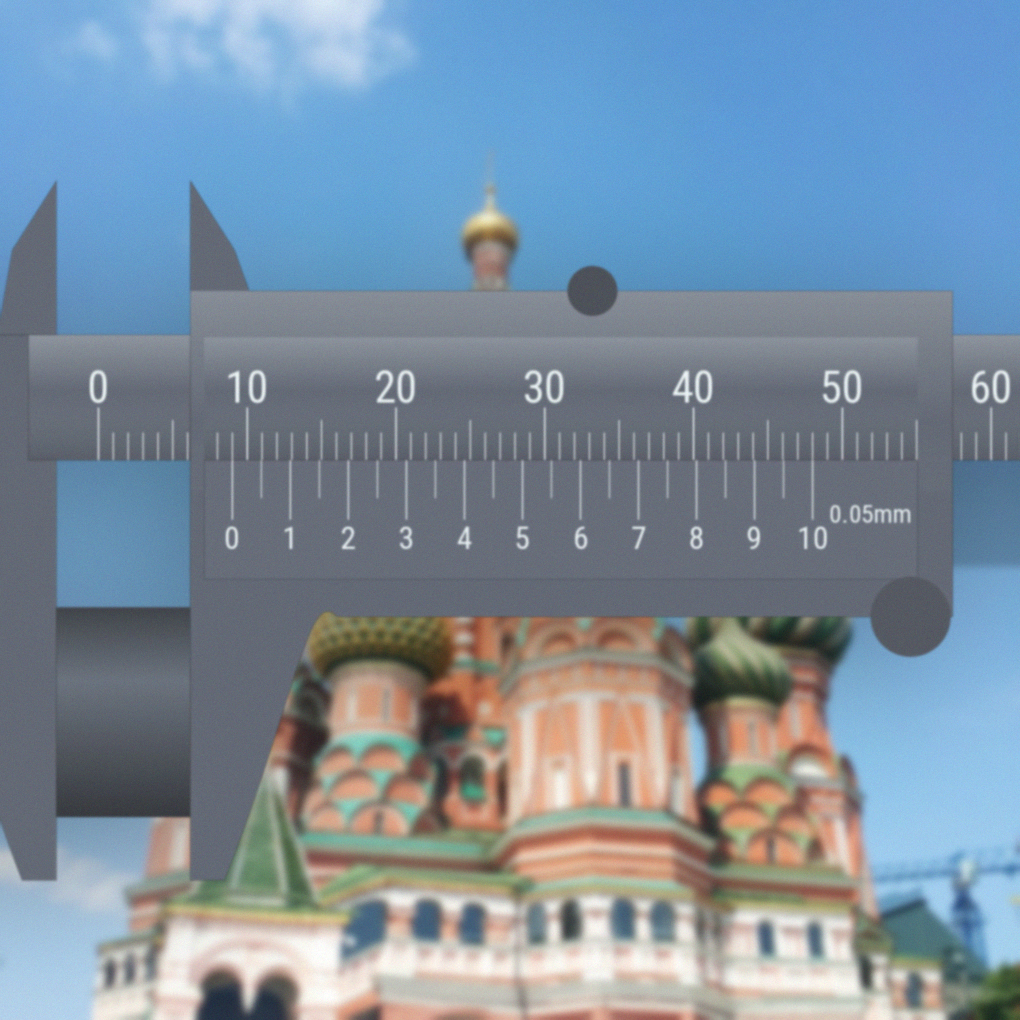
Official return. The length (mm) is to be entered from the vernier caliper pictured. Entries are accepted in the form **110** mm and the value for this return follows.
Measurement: **9.0** mm
